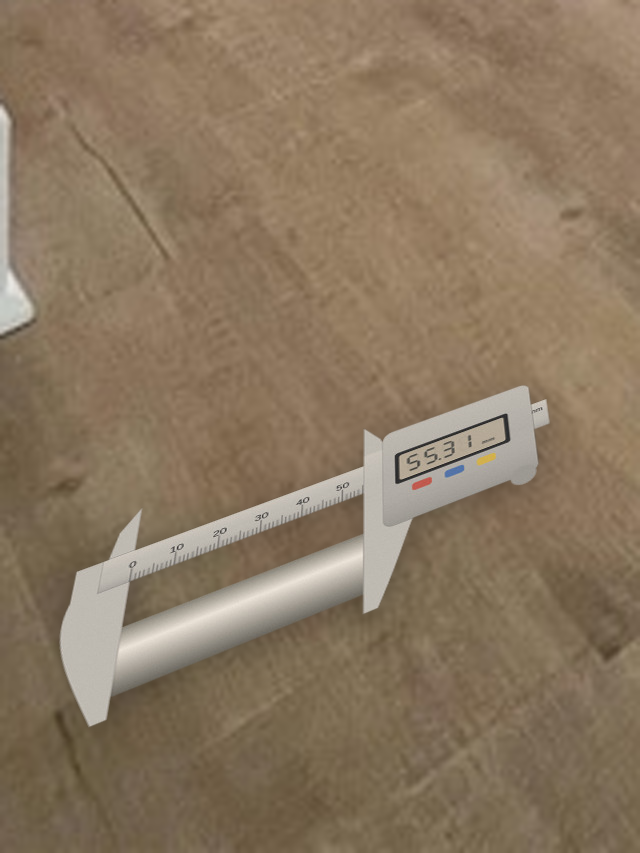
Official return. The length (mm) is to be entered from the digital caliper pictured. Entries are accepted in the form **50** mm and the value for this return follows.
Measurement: **55.31** mm
